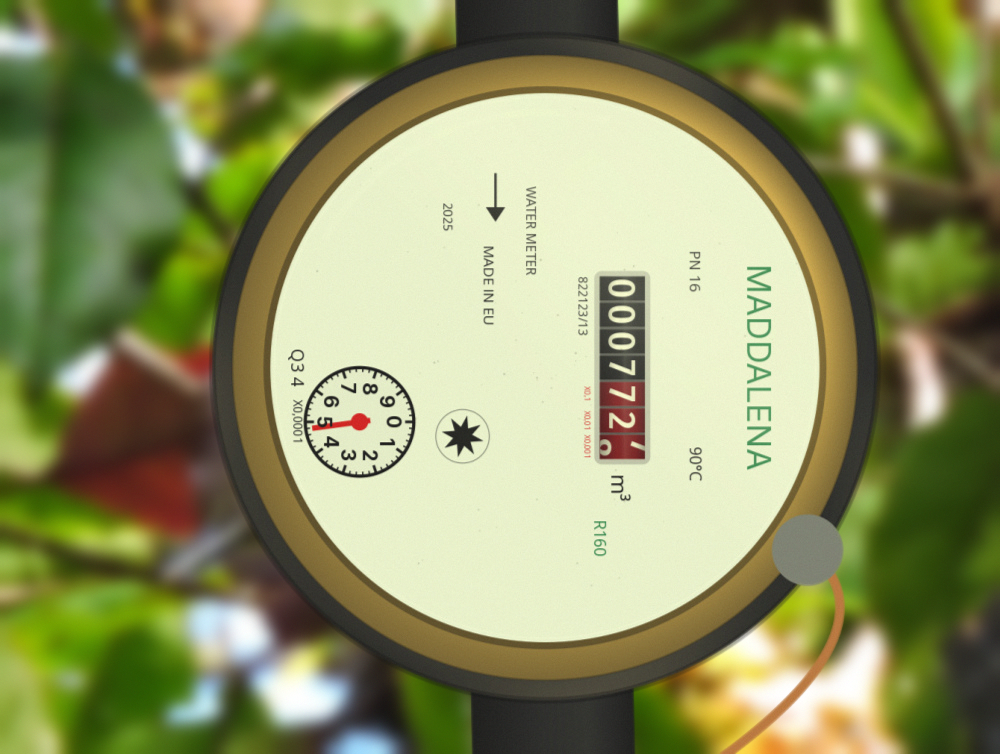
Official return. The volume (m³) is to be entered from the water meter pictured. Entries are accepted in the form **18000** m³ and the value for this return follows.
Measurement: **7.7274** m³
